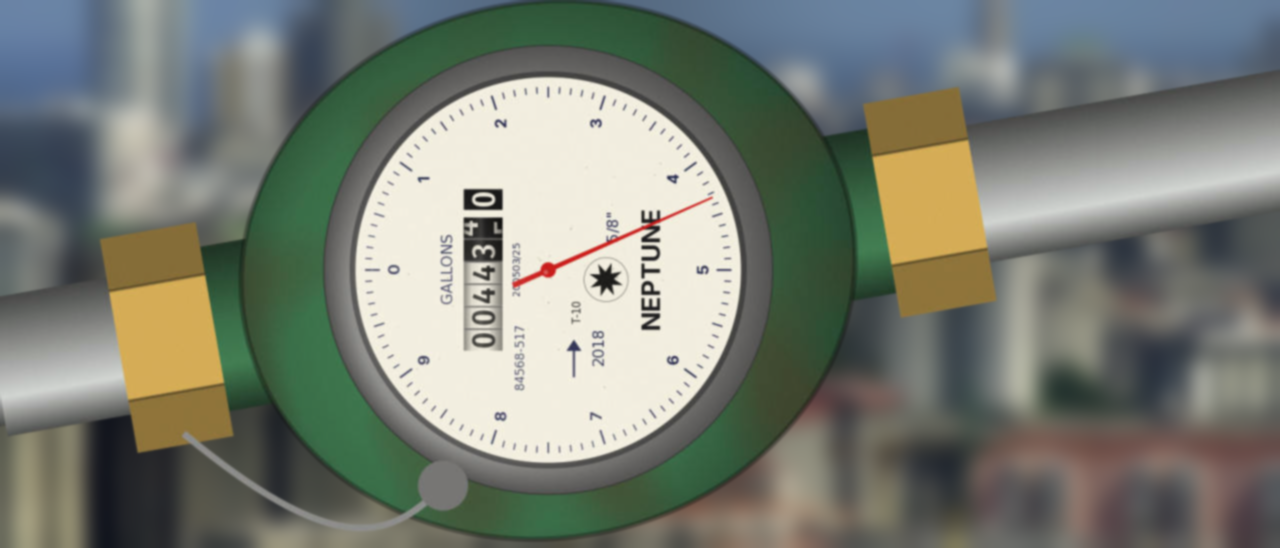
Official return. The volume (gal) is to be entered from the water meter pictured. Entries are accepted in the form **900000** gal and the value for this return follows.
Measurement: **44344.3** gal
